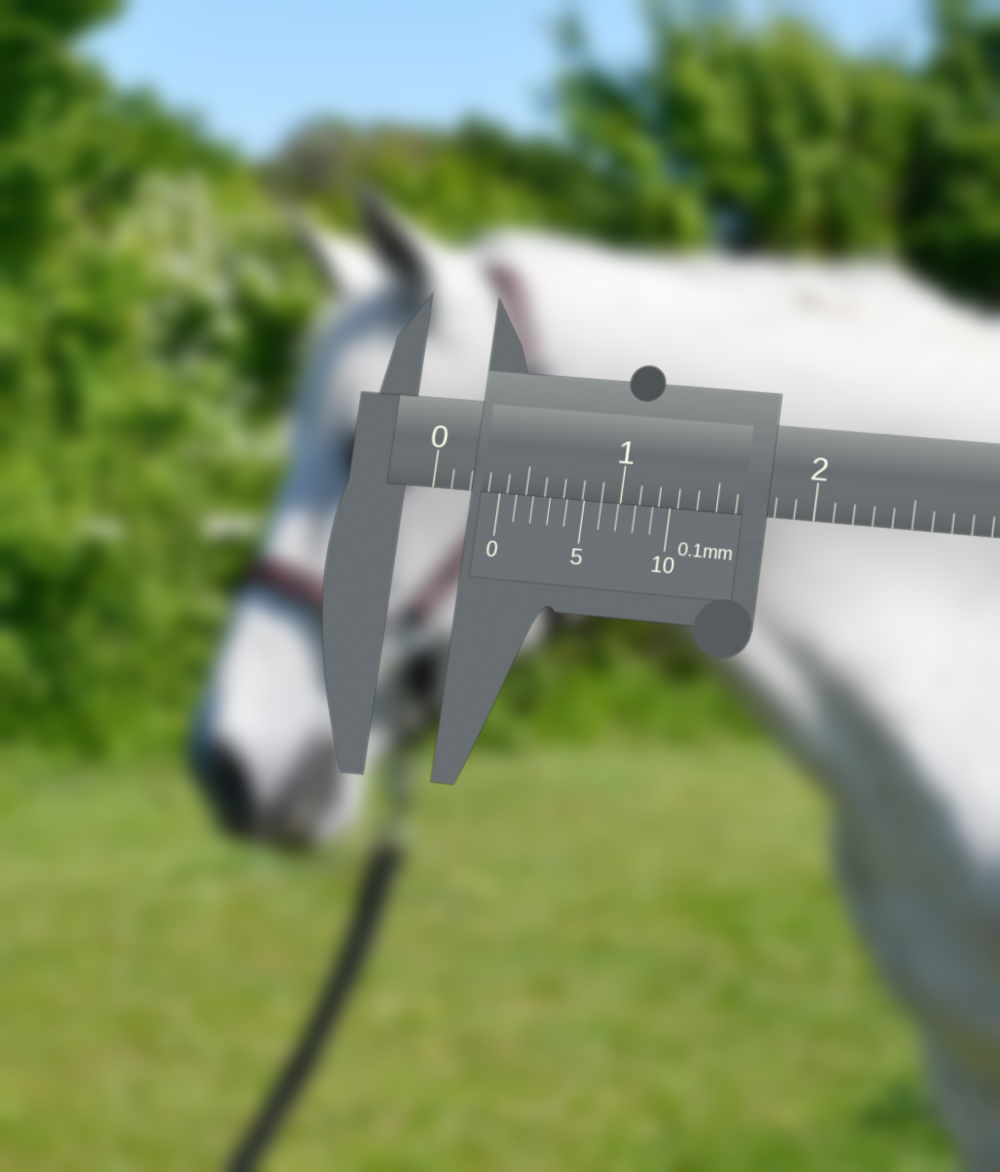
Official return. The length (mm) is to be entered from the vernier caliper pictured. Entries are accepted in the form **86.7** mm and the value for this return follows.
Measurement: **3.6** mm
